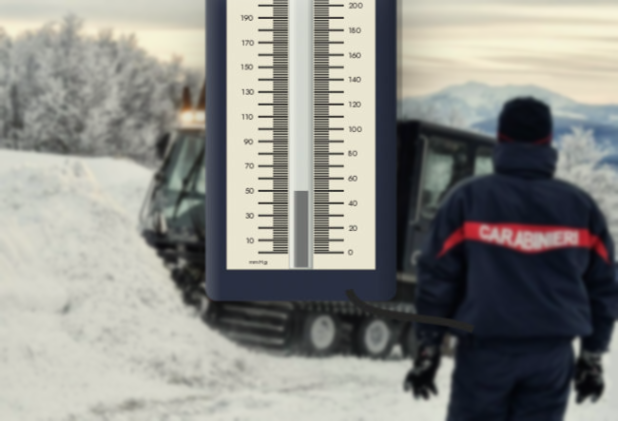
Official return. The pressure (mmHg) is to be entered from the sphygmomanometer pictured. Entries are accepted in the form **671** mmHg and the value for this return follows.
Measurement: **50** mmHg
